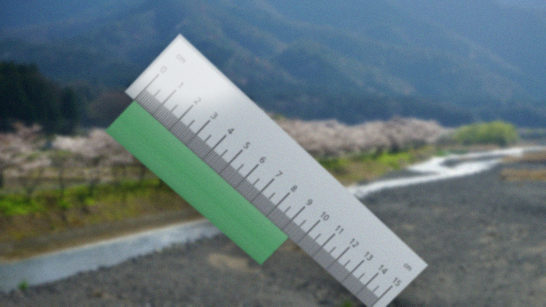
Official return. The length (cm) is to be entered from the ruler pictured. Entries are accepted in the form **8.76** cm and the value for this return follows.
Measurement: **9.5** cm
